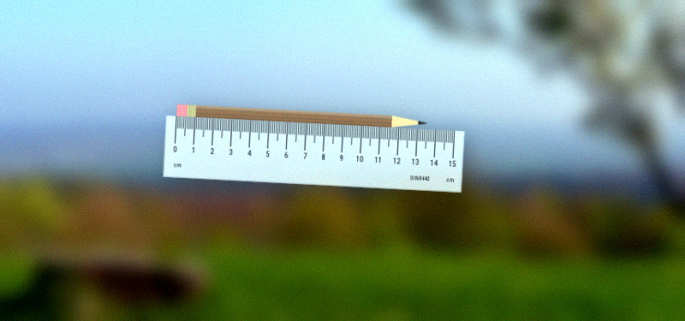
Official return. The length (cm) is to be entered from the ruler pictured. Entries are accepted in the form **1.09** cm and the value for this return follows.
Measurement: **13.5** cm
